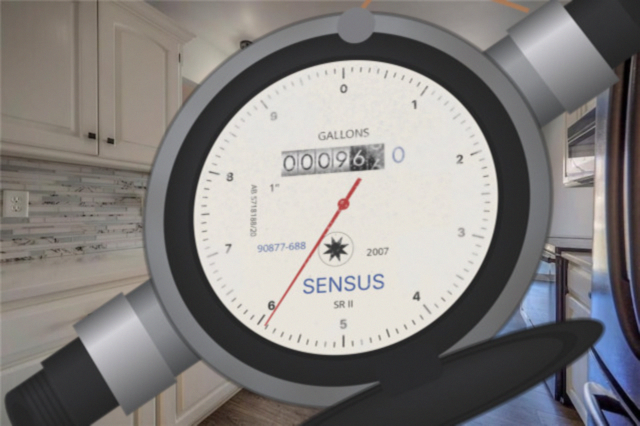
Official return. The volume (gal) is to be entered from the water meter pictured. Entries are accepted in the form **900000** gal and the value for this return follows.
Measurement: **9655.9** gal
